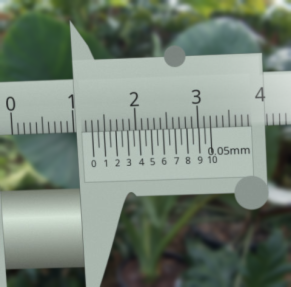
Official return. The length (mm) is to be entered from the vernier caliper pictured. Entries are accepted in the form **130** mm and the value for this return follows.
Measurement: **13.0** mm
